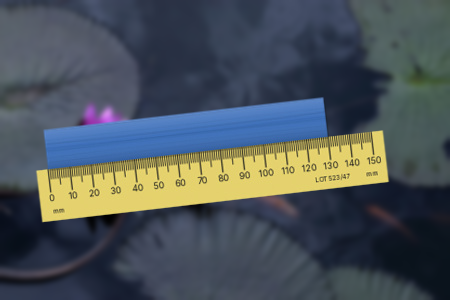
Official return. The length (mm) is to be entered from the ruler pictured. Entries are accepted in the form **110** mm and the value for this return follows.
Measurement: **130** mm
